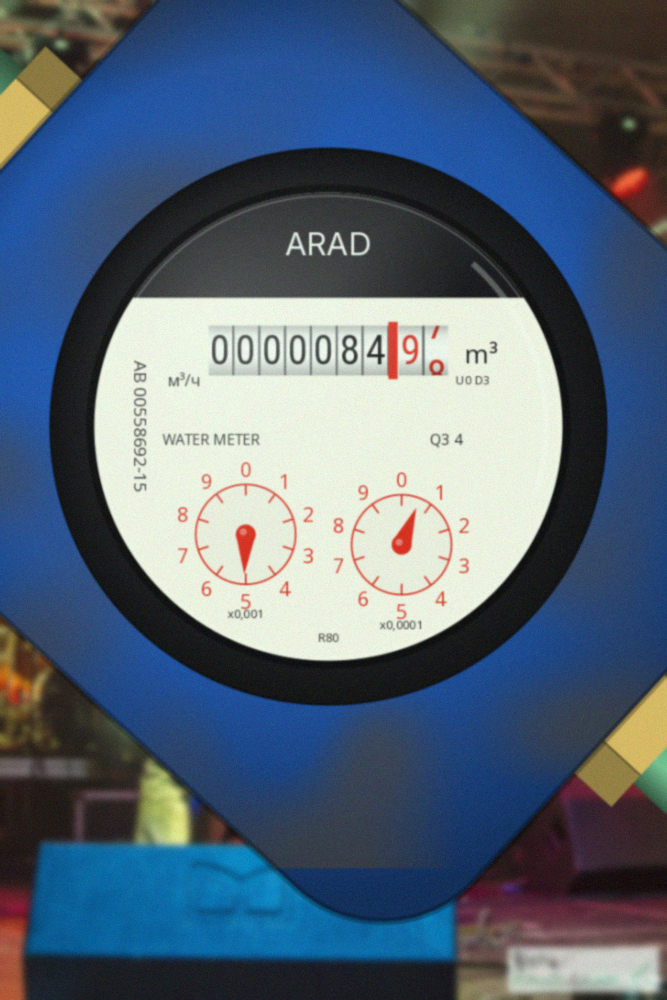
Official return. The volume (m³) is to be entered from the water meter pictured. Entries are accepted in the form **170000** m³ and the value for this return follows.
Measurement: **84.9750** m³
